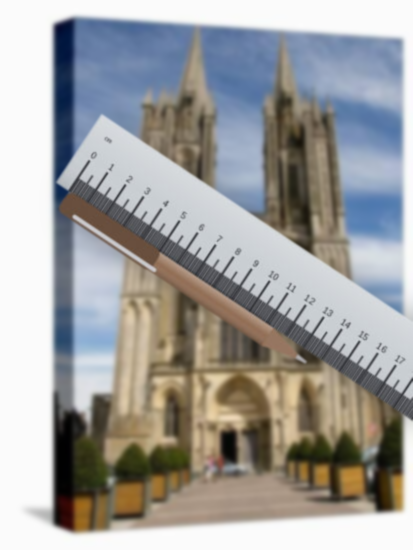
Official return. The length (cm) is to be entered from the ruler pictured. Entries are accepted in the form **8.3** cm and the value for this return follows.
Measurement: **13.5** cm
